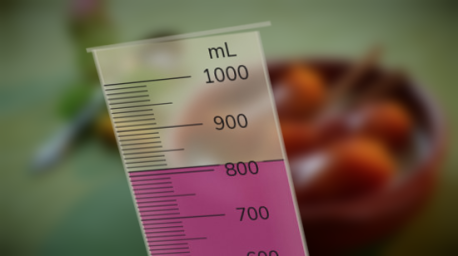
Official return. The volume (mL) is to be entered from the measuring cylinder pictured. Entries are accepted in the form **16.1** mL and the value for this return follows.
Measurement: **810** mL
